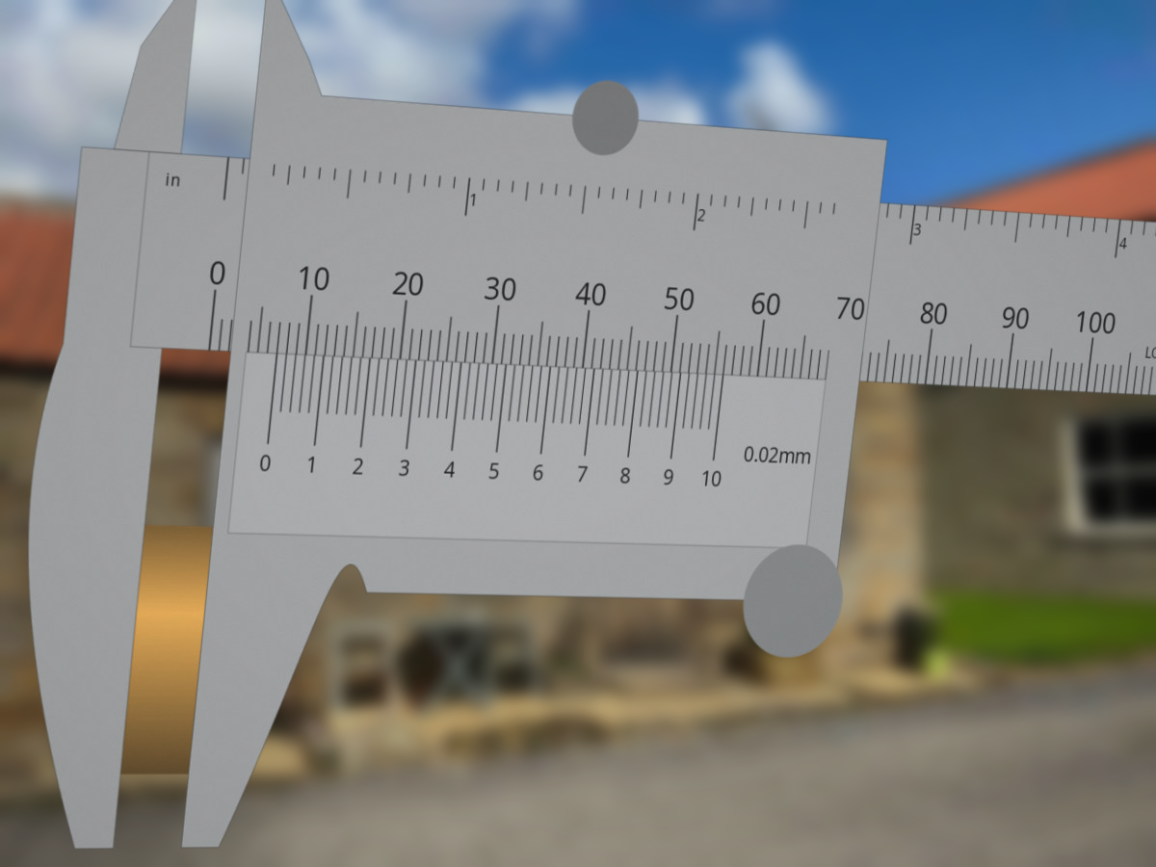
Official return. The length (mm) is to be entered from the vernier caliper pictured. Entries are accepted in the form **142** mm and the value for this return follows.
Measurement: **7.0** mm
